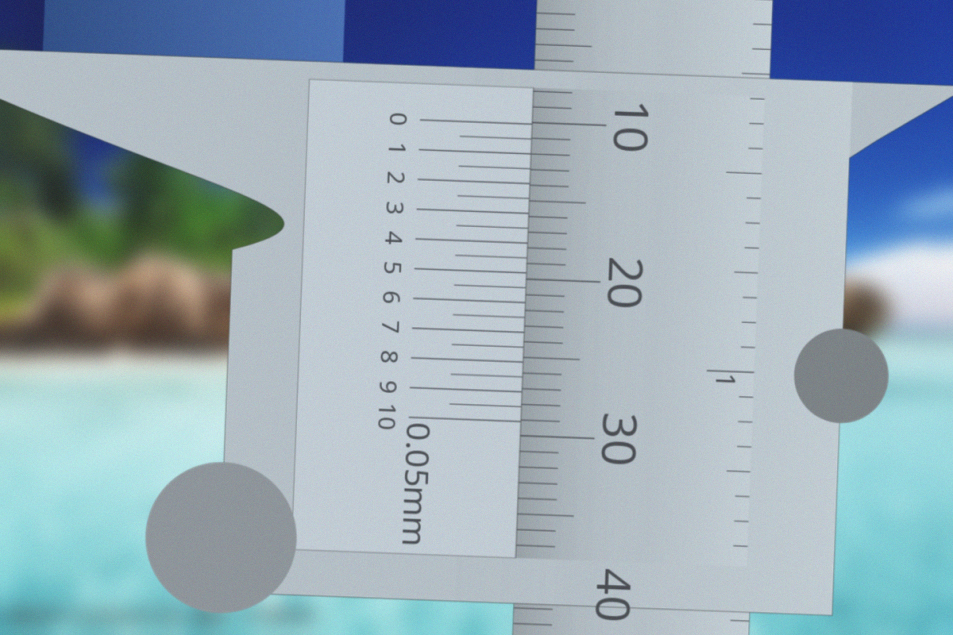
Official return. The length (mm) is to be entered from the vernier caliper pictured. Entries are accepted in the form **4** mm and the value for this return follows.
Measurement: **10.1** mm
